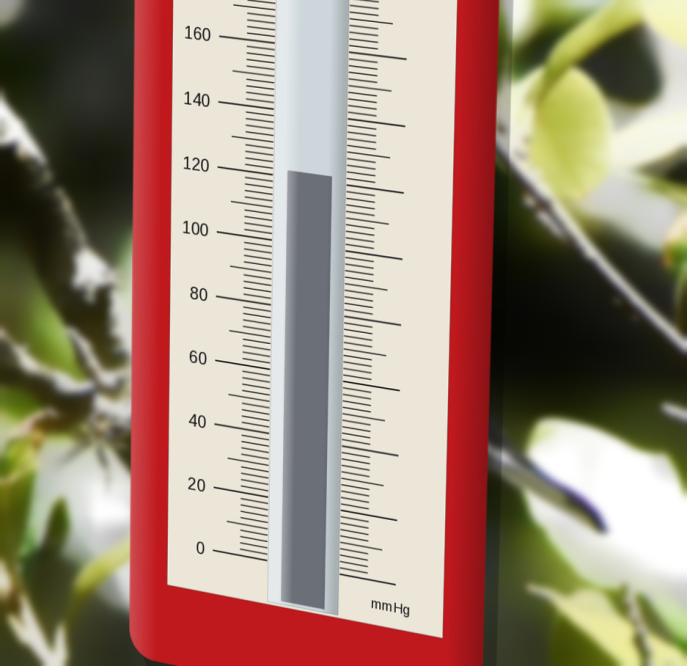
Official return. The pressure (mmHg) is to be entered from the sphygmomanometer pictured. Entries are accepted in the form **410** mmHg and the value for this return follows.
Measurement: **122** mmHg
